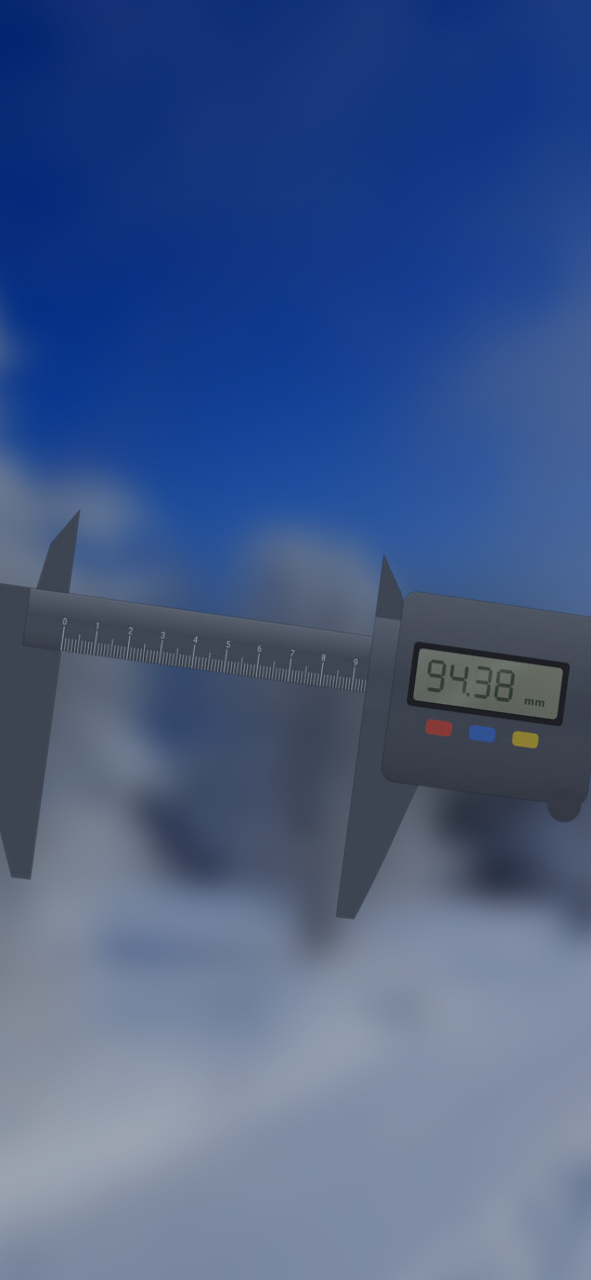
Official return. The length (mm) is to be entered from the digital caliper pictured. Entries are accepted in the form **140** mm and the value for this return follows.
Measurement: **94.38** mm
